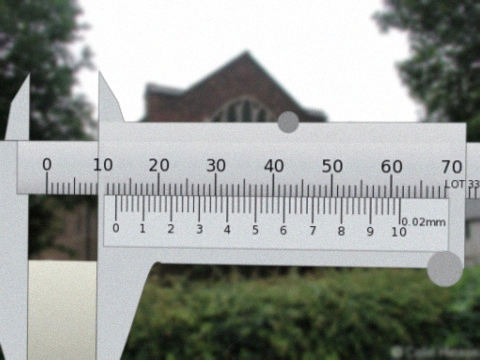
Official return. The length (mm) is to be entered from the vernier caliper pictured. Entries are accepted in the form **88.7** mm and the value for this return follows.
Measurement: **12.5** mm
